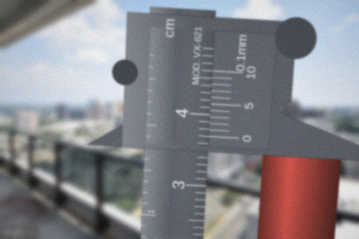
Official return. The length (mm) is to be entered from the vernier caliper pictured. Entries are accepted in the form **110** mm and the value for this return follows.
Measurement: **37.0** mm
